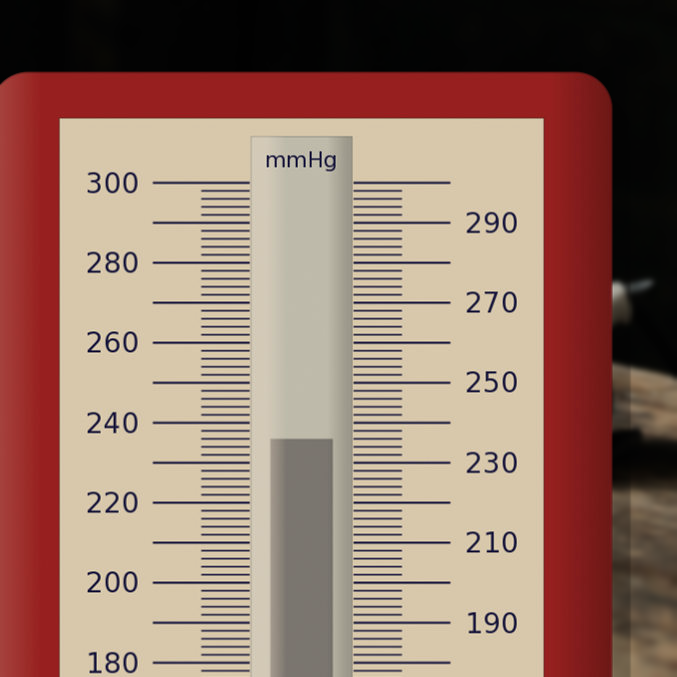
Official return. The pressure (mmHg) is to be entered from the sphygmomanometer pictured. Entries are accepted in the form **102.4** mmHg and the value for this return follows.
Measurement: **236** mmHg
